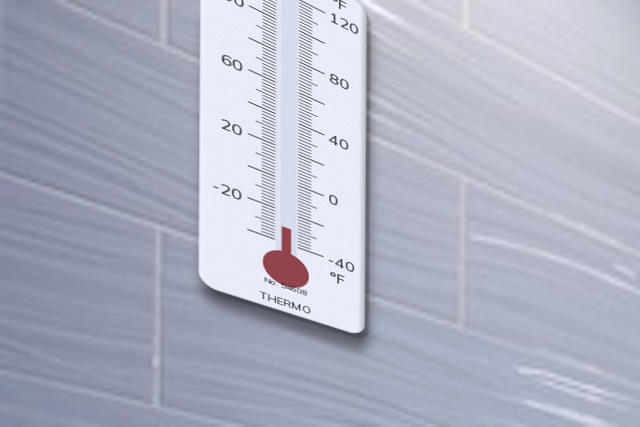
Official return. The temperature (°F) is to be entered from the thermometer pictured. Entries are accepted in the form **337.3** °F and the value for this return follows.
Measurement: **-30** °F
